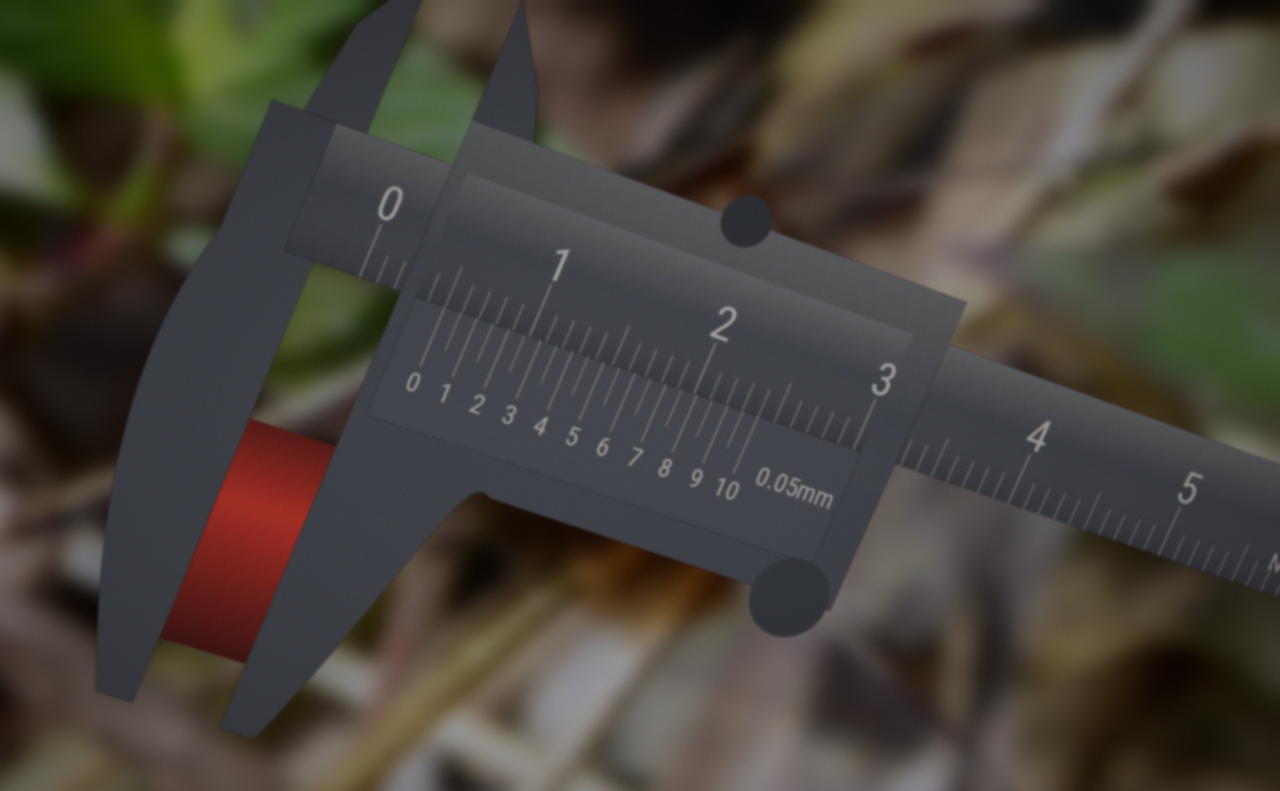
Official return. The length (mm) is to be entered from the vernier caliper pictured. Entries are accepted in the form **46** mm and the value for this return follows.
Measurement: **5.0** mm
